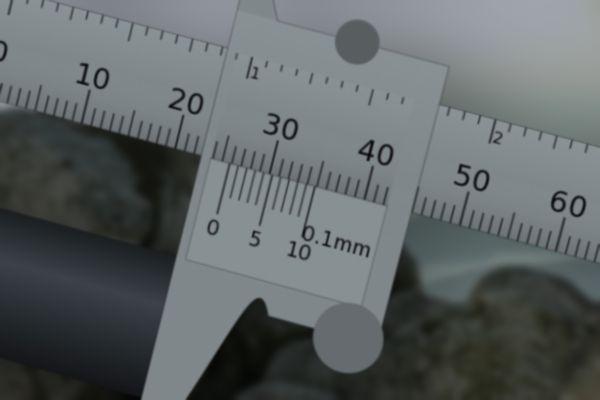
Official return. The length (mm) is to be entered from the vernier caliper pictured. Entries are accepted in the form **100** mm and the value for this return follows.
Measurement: **25.8** mm
